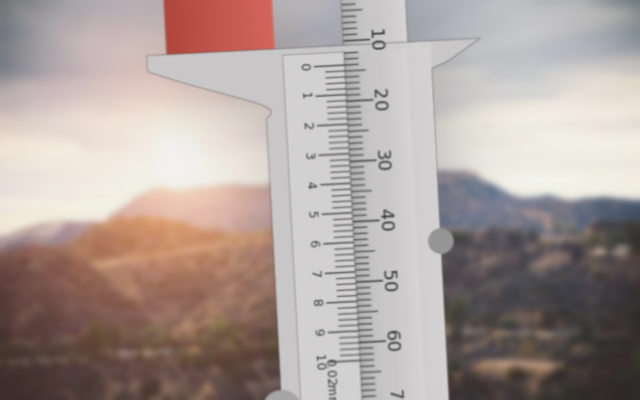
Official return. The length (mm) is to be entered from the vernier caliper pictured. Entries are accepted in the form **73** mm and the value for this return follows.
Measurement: **14.0** mm
